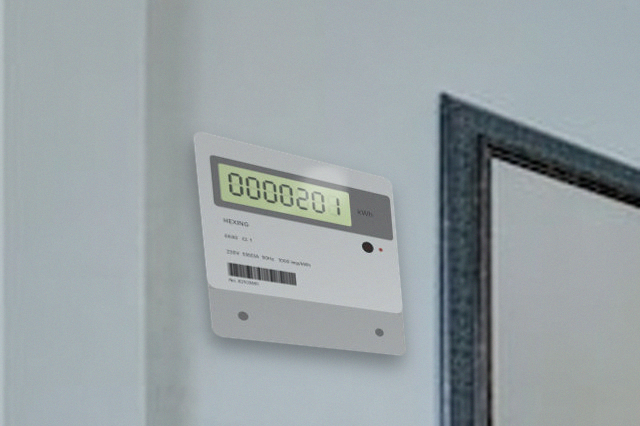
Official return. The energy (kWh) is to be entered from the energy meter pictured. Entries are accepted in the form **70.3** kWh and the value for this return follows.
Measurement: **201** kWh
